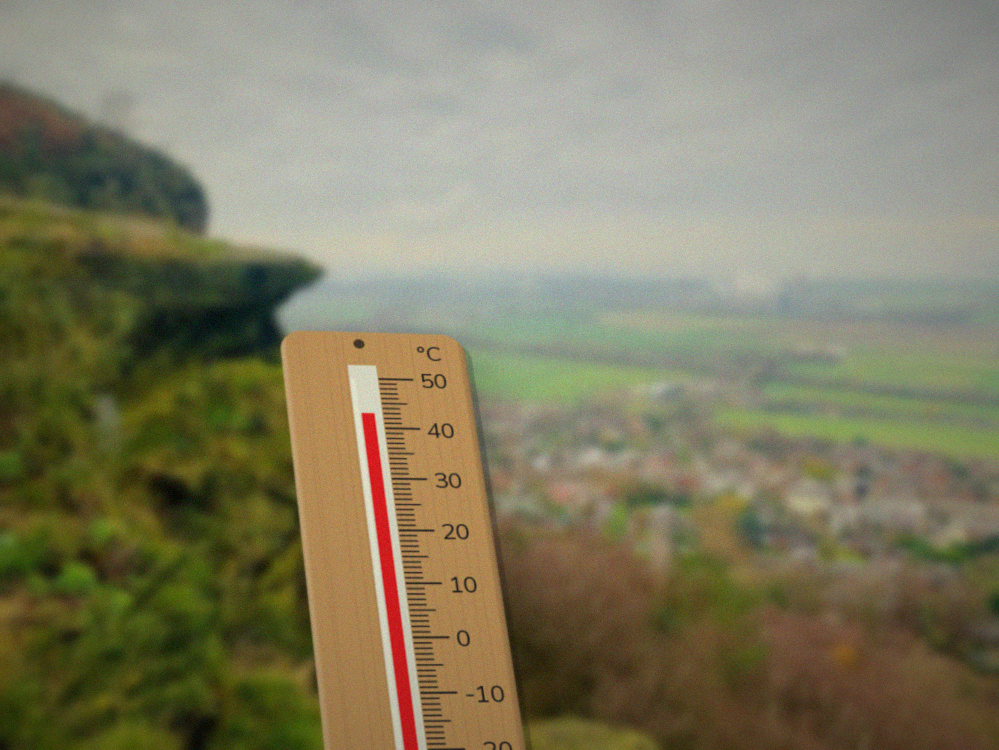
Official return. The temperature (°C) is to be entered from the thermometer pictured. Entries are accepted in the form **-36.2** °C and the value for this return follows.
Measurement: **43** °C
